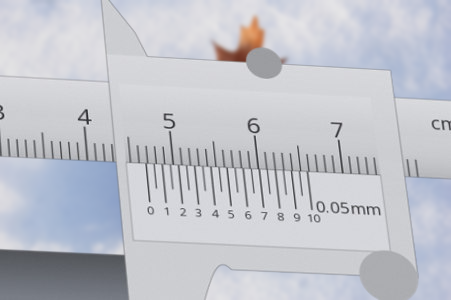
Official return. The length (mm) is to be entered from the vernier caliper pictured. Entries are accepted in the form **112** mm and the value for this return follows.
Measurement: **46.8** mm
